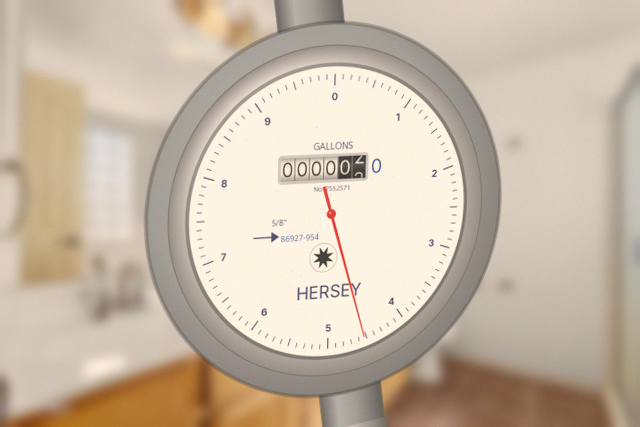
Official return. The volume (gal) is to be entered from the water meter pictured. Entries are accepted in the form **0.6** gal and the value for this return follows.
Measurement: **24.5** gal
